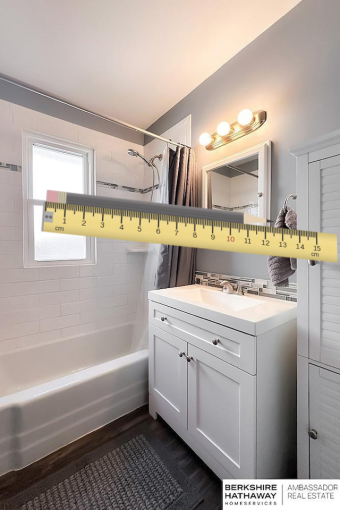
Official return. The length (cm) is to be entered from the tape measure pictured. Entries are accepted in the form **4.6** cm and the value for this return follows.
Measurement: **12.5** cm
